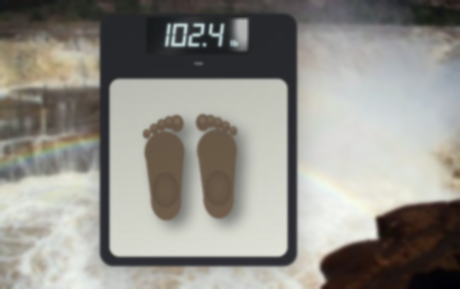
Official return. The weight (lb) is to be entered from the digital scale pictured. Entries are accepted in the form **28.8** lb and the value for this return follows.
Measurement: **102.4** lb
